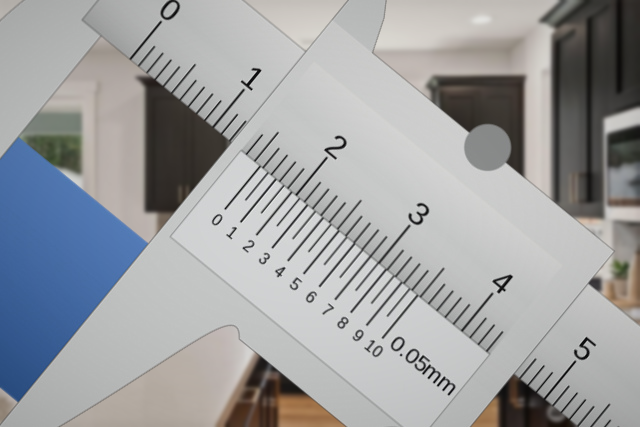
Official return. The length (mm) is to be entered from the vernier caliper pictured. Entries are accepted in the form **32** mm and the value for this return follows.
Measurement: **15.7** mm
